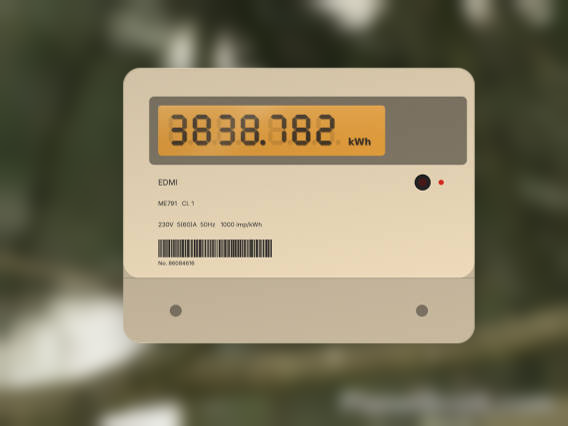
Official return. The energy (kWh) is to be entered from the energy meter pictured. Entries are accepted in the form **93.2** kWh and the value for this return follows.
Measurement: **3838.782** kWh
